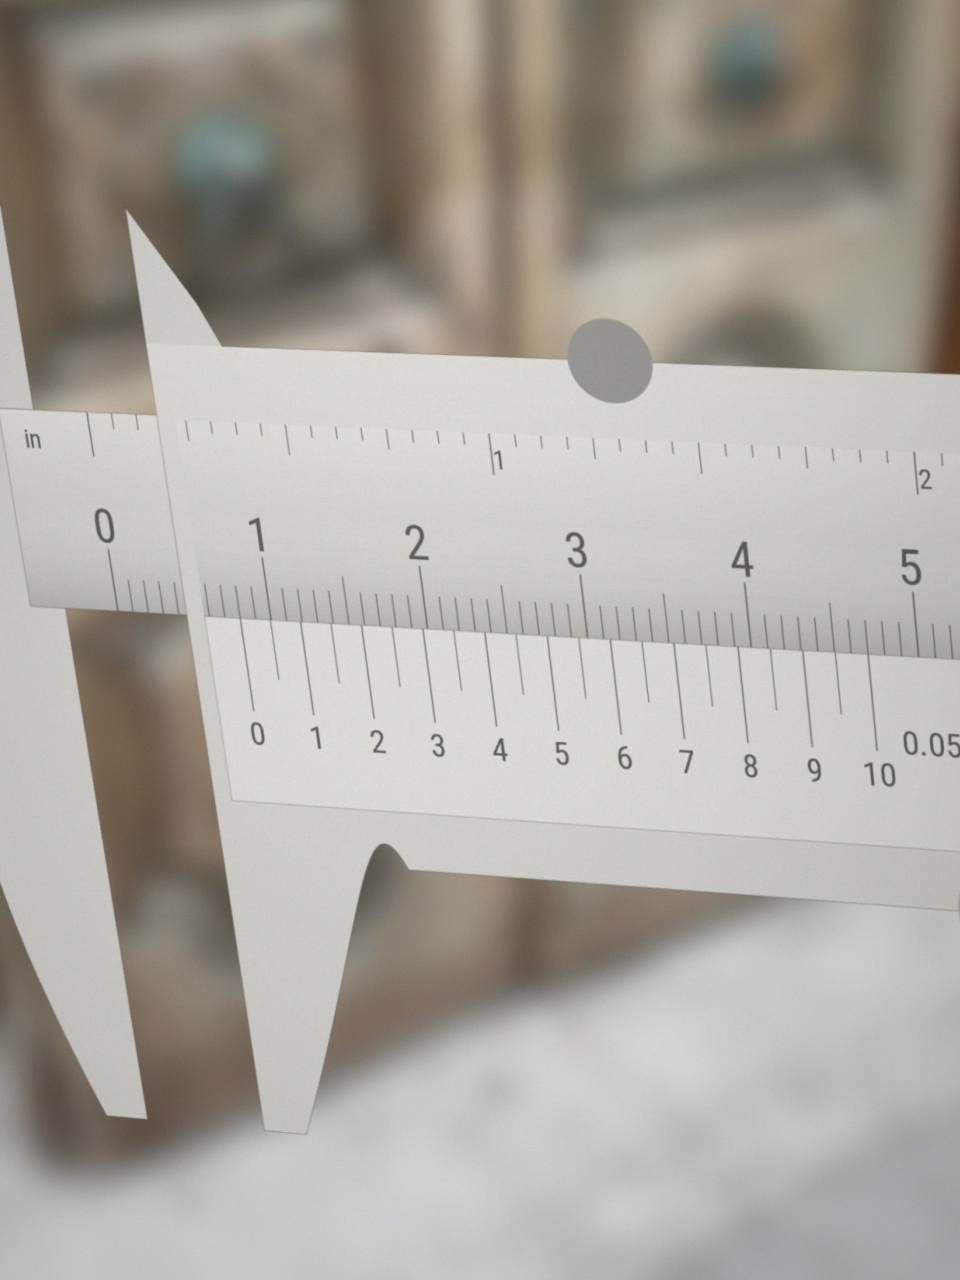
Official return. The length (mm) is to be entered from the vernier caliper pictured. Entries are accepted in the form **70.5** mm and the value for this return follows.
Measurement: **8.0** mm
